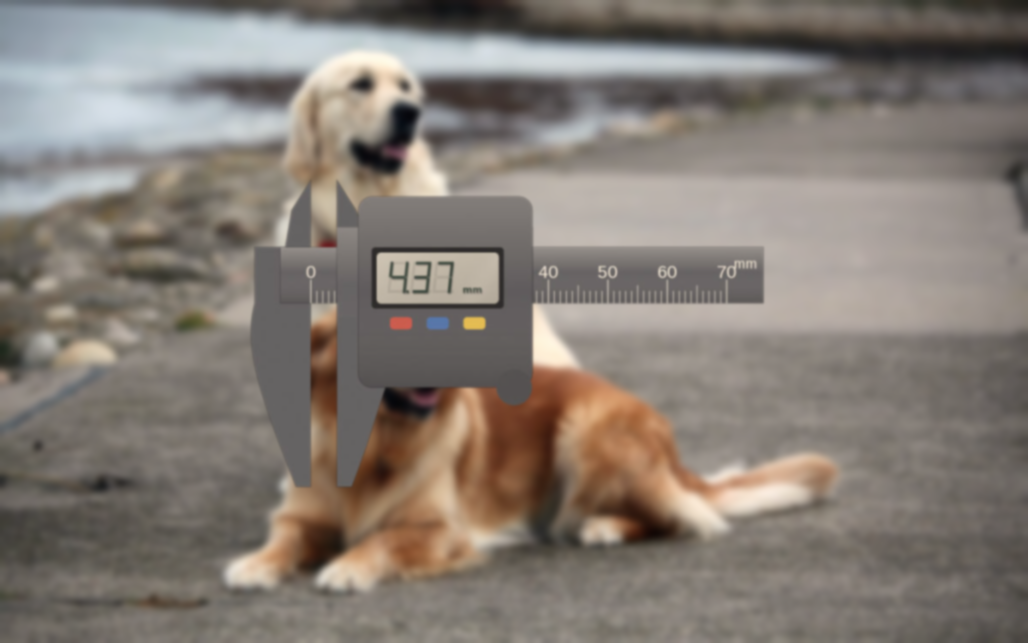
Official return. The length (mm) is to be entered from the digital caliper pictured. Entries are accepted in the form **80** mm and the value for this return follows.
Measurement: **4.37** mm
